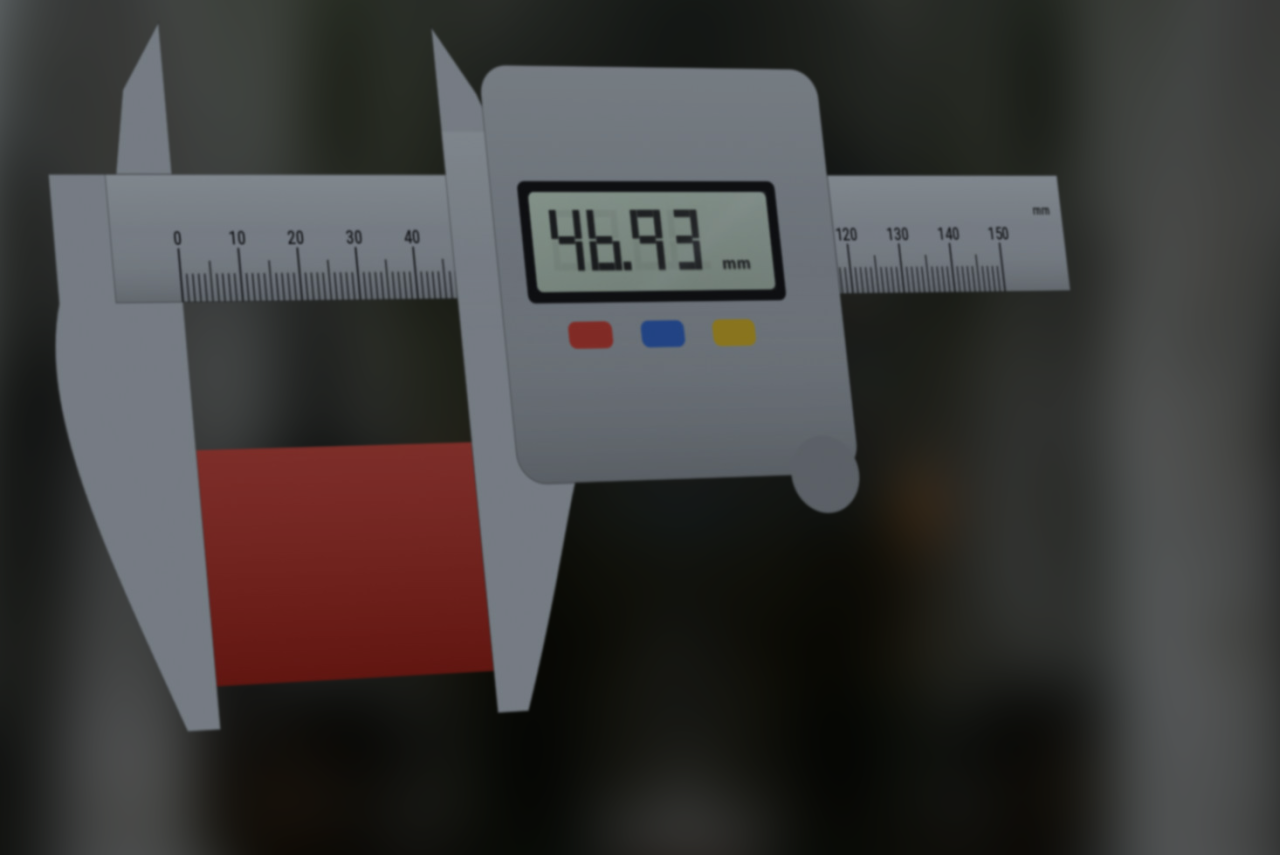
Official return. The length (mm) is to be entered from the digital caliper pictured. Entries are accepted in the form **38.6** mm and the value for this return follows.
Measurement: **46.93** mm
